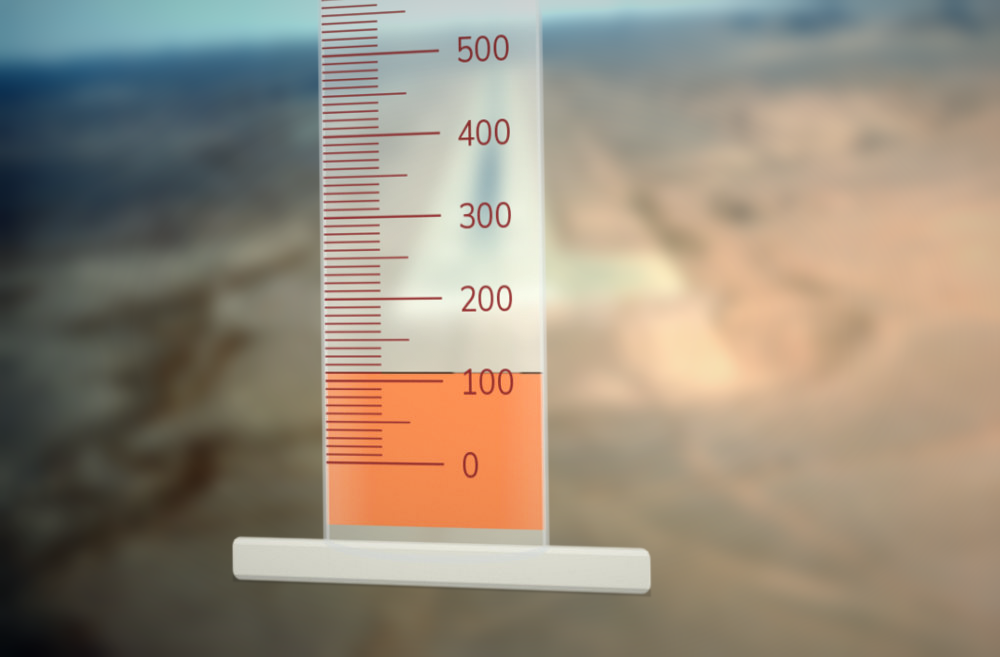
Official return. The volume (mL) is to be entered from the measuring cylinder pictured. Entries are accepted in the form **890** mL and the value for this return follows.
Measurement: **110** mL
